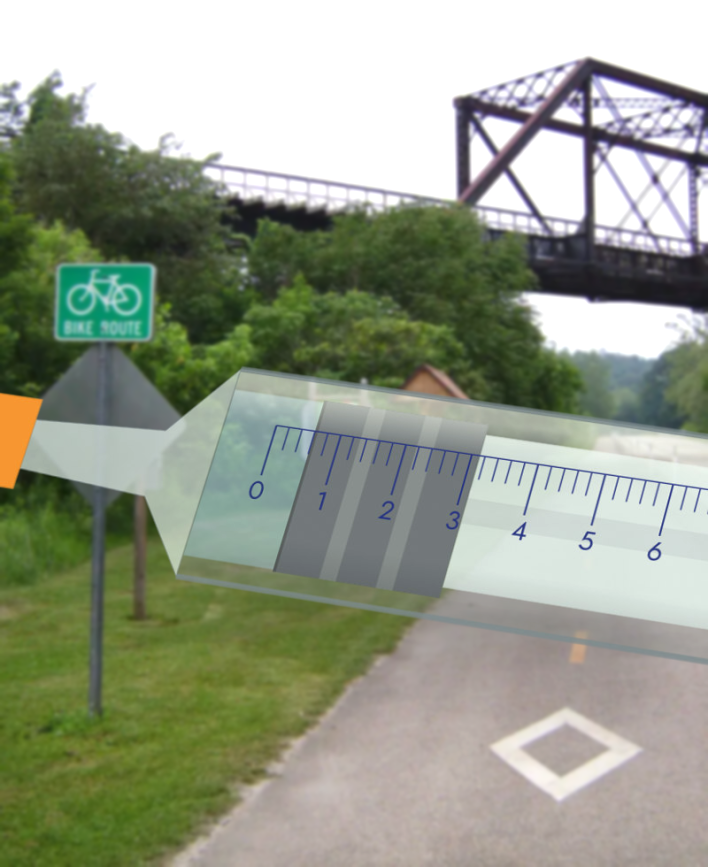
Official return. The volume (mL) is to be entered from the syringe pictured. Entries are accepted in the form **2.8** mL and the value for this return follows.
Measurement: **0.6** mL
